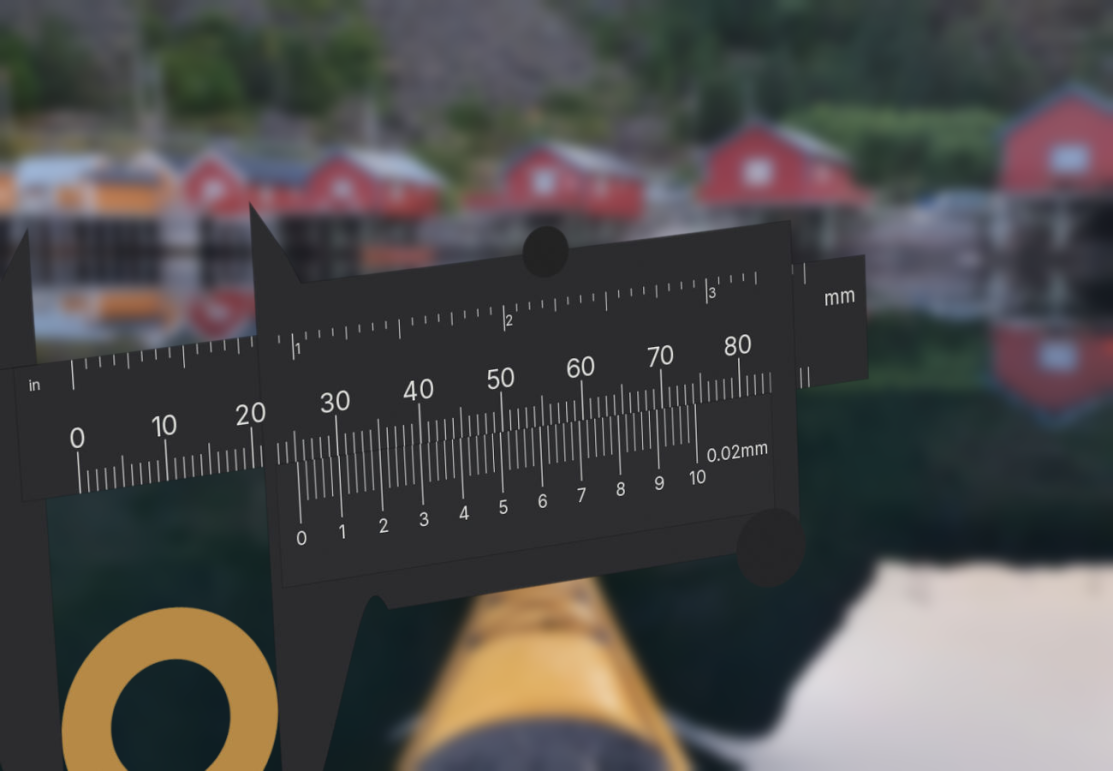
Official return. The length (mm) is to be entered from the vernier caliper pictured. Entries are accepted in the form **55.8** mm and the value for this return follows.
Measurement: **25.2** mm
